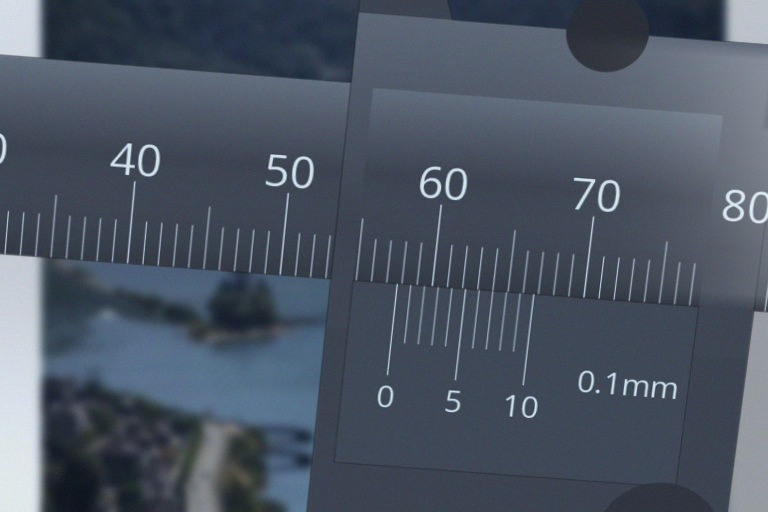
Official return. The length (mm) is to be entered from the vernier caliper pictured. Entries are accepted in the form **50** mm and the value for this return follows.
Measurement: **57.7** mm
